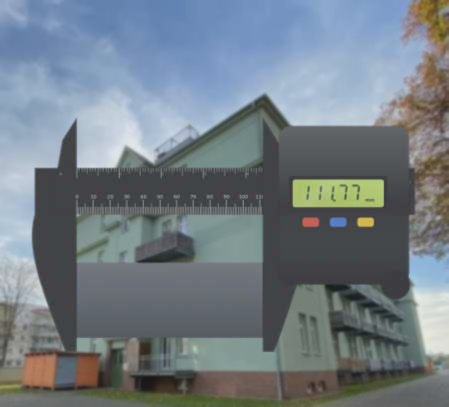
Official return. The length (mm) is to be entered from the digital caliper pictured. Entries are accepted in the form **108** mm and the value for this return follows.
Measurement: **111.77** mm
